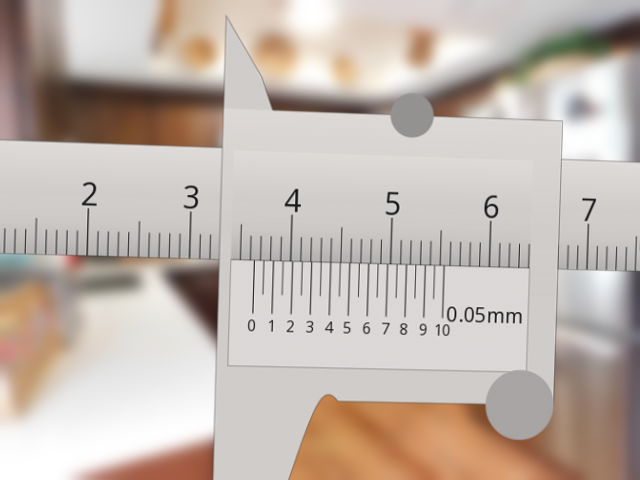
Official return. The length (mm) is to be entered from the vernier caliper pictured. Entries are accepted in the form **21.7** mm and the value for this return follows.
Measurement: **36.4** mm
